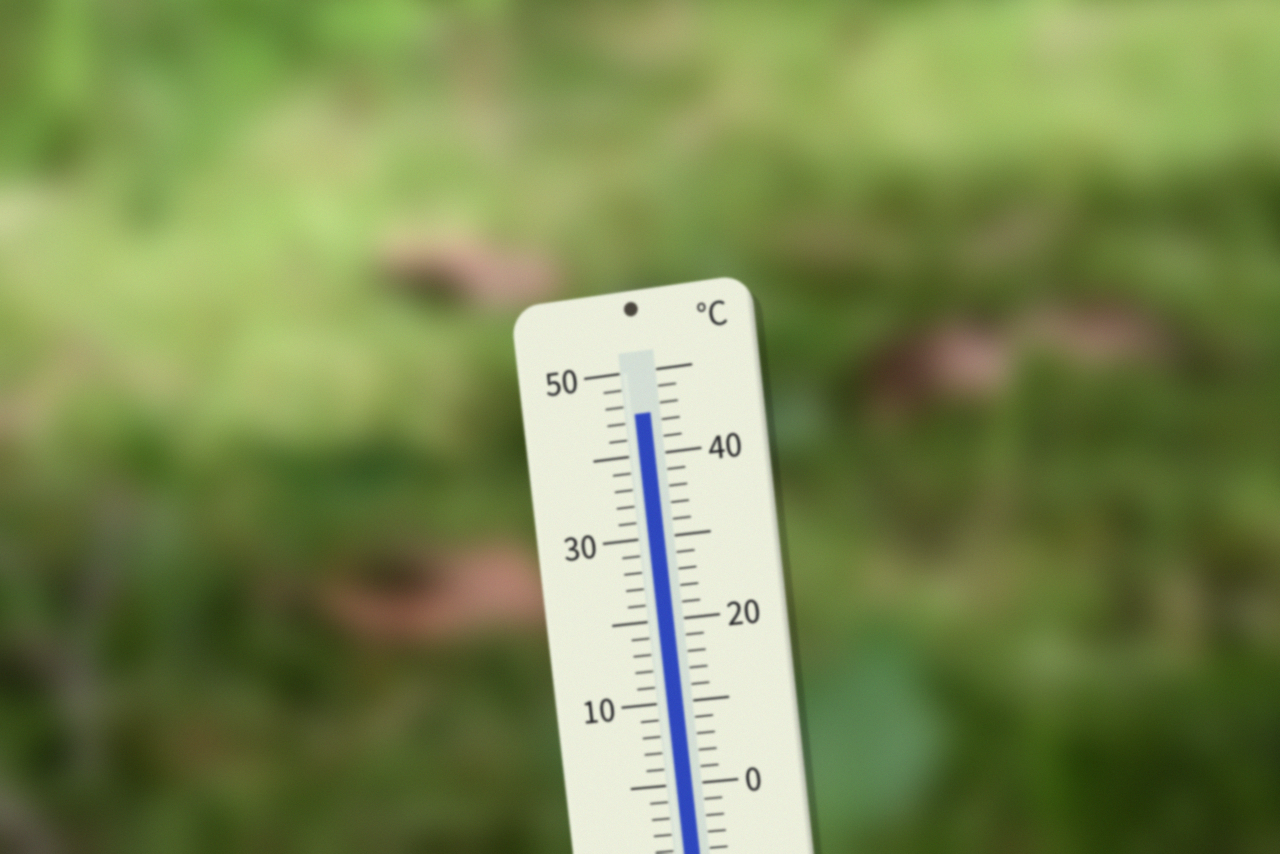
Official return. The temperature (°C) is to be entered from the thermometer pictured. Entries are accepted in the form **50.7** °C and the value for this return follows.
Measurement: **45** °C
